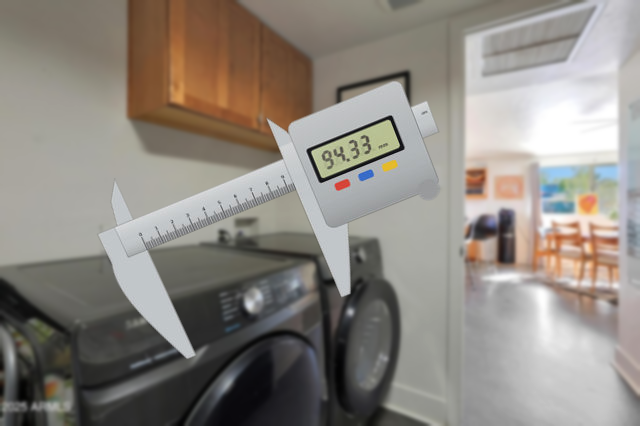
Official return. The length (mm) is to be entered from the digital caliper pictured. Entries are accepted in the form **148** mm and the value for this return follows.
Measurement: **94.33** mm
